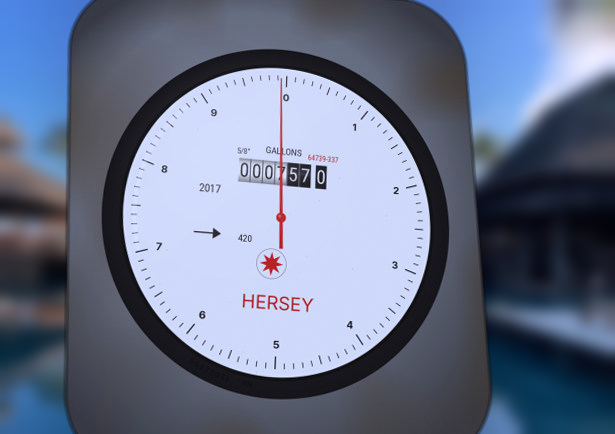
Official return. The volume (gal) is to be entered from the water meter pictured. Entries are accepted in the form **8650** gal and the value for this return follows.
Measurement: **7569.9** gal
